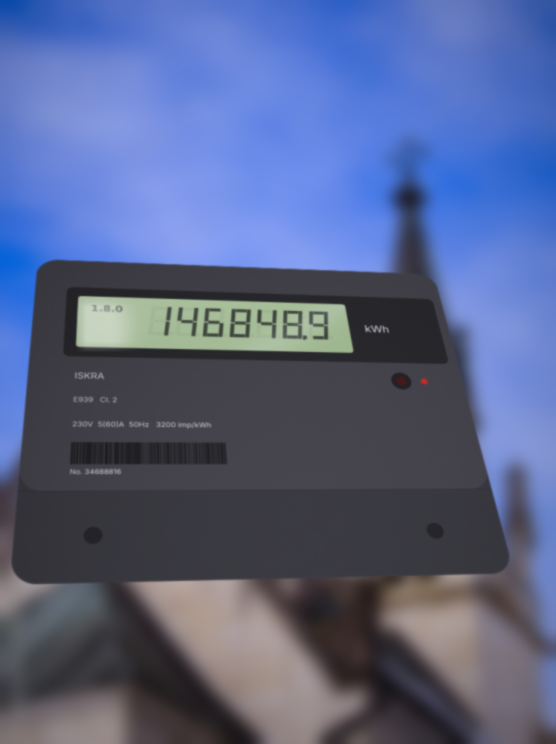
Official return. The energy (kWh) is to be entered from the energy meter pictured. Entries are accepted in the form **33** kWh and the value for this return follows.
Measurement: **146848.9** kWh
